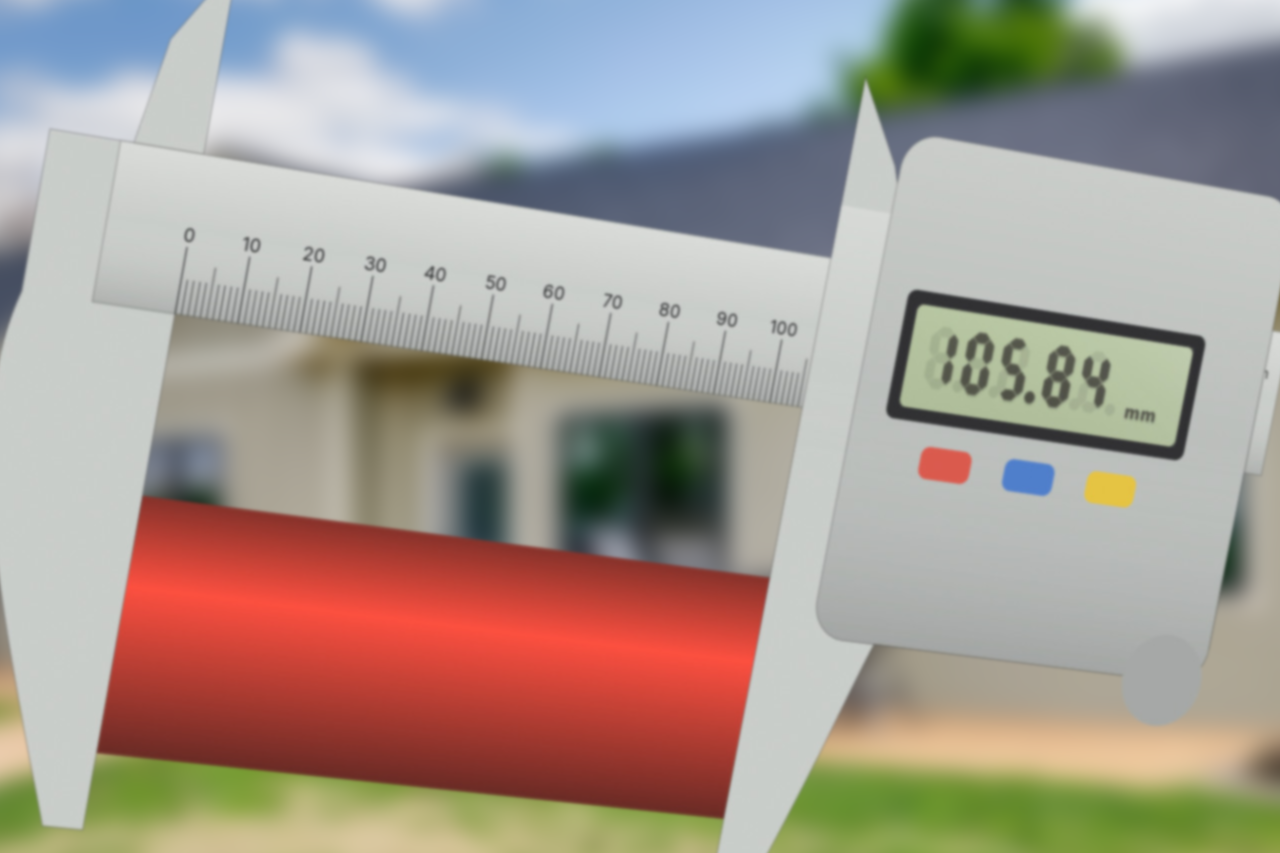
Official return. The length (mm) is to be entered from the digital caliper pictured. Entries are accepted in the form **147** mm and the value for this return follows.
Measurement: **105.84** mm
